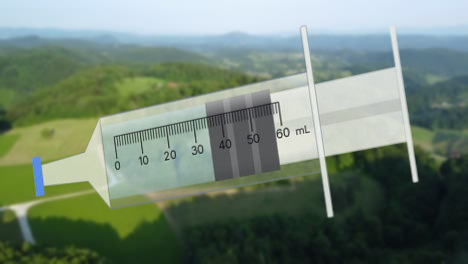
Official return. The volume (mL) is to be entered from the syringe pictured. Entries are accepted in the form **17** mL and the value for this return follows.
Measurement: **35** mL
